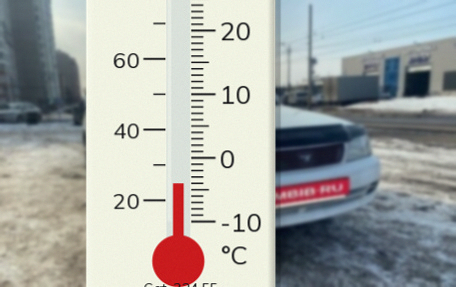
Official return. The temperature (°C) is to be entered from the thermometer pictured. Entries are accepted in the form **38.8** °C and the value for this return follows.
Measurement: **-4** °C
